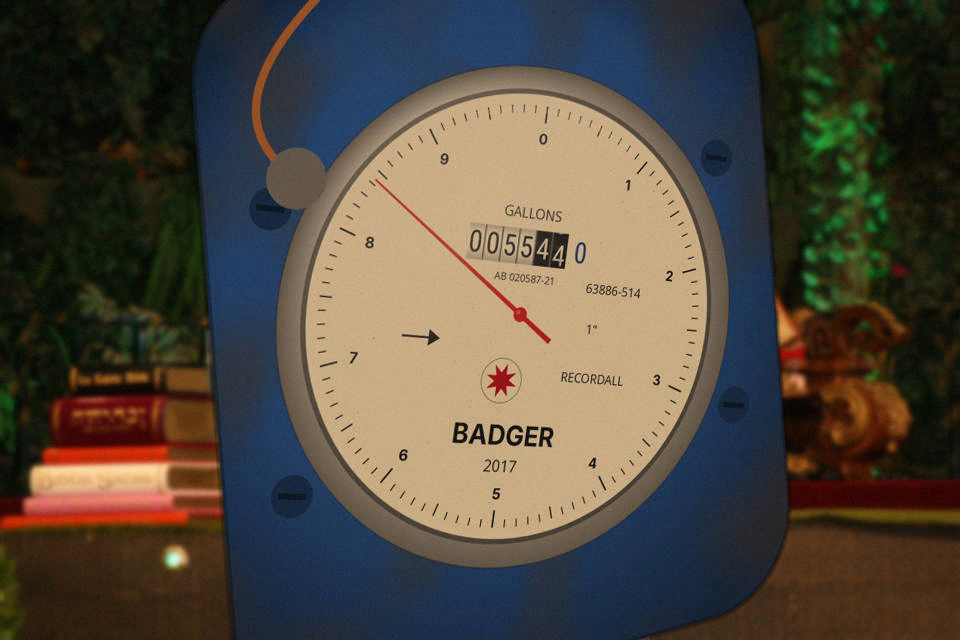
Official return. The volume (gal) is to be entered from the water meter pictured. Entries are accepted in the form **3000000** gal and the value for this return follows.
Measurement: **55438.4** gal
